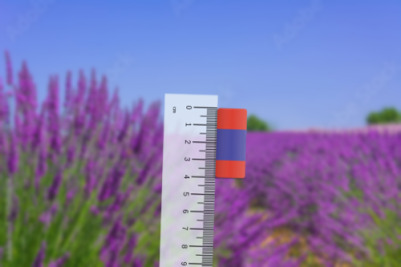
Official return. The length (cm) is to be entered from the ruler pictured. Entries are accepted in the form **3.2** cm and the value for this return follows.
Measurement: **4** cm
